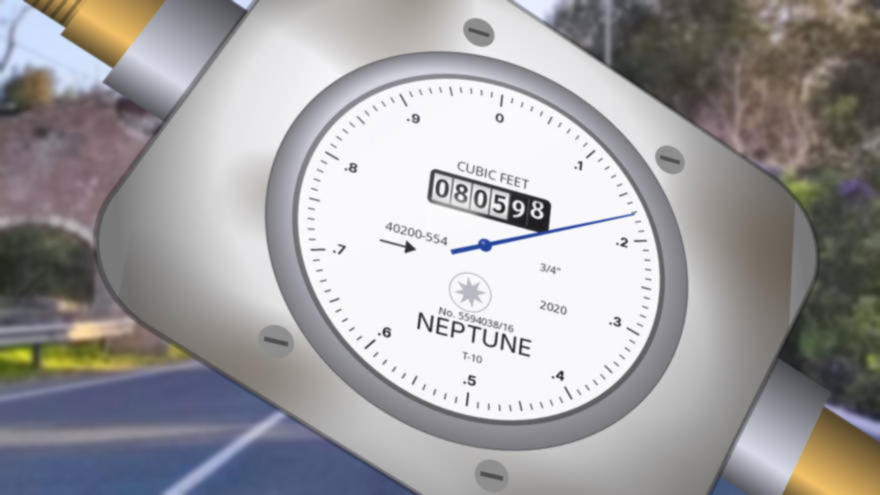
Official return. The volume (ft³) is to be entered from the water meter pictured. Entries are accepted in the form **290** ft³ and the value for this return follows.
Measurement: **80598.17** ft³
